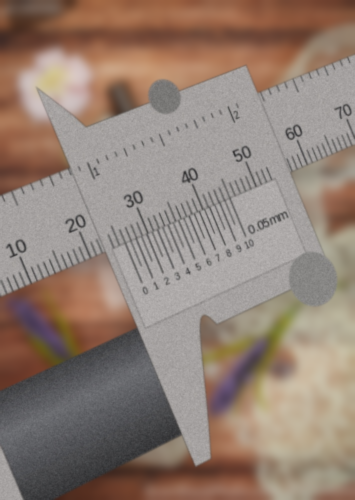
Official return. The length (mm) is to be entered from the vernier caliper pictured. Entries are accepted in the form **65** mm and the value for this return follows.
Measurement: **26.0** mm
